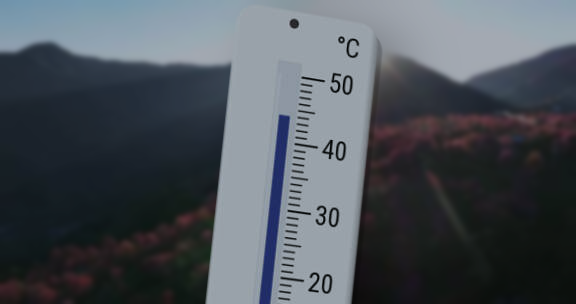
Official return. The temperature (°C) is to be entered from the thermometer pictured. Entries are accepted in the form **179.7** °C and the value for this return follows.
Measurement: **44** °C
